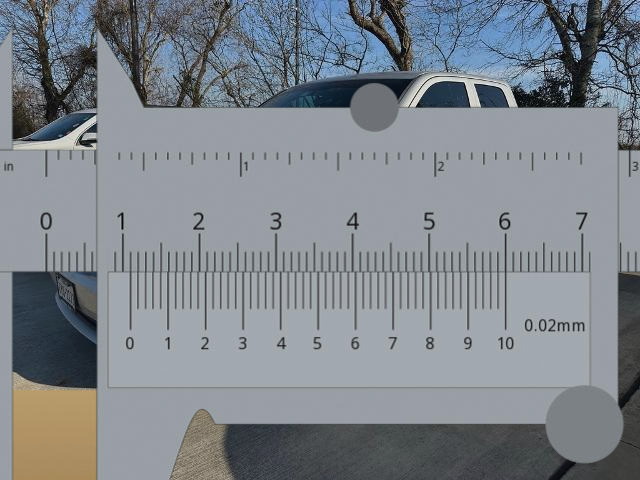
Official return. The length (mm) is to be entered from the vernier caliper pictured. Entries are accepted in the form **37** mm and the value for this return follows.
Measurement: **11.0** mm
